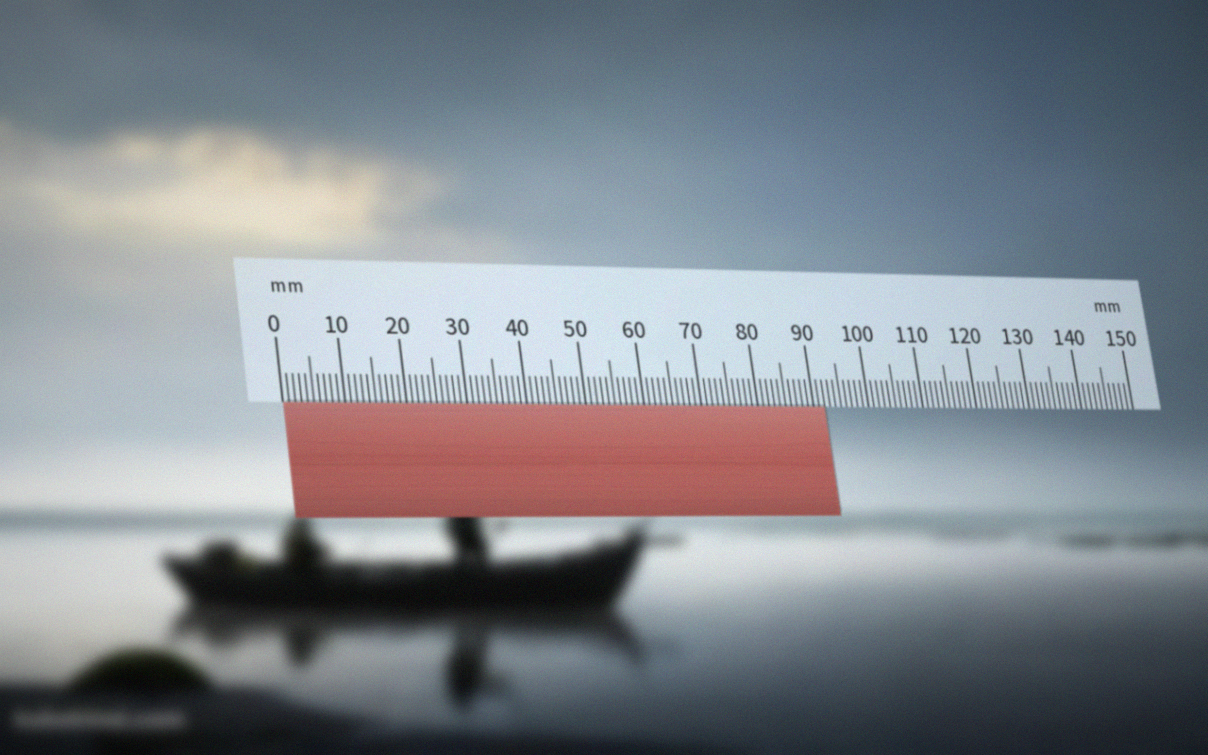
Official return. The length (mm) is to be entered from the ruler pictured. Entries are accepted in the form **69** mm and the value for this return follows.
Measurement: **92** mm
